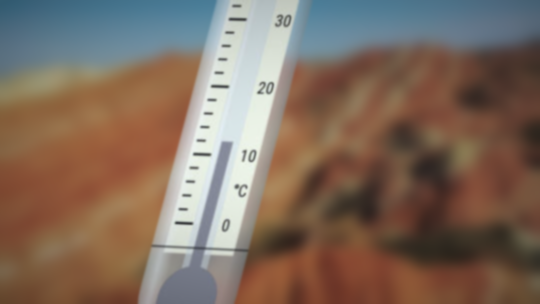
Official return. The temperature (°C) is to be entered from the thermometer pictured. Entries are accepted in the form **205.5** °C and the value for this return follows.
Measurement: **12** °C
